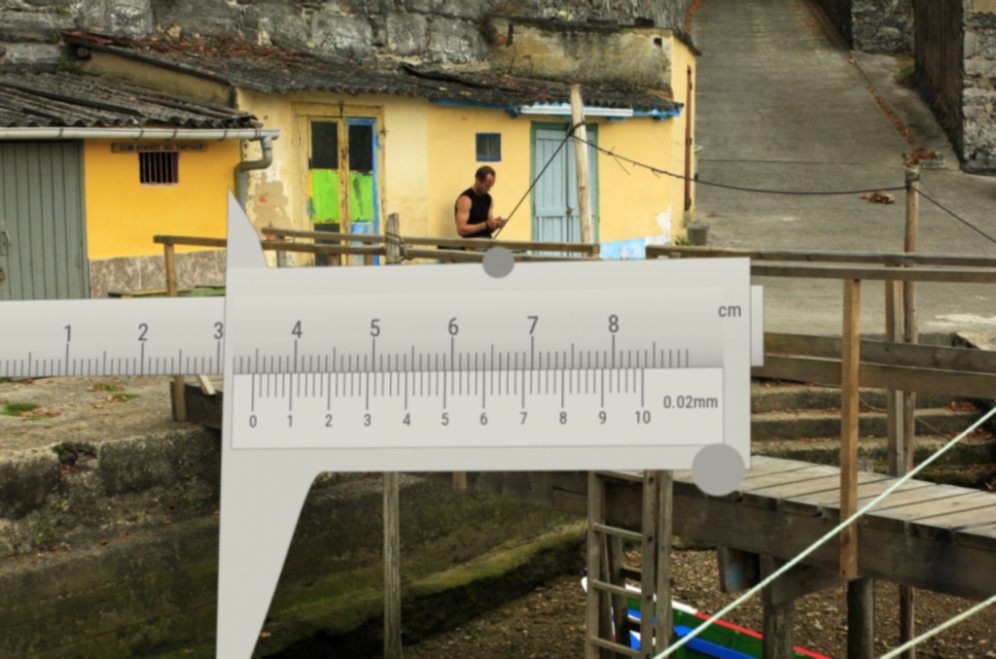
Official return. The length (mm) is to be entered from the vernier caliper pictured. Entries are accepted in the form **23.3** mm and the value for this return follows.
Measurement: **34.6** mm
